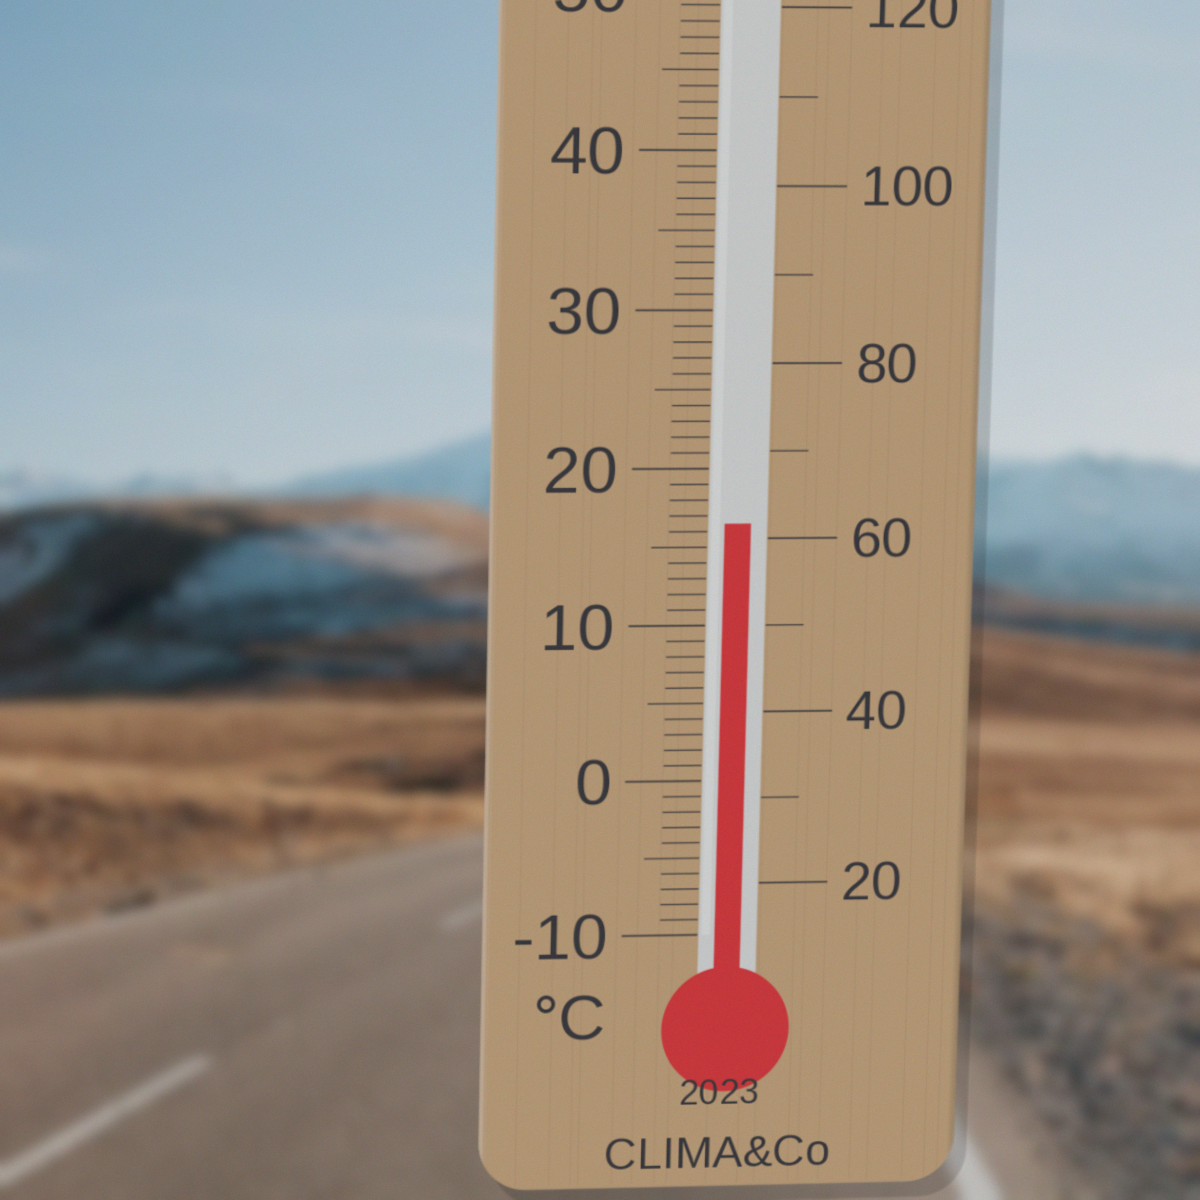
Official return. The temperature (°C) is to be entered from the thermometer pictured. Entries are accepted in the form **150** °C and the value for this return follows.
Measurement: **16.5** °C
